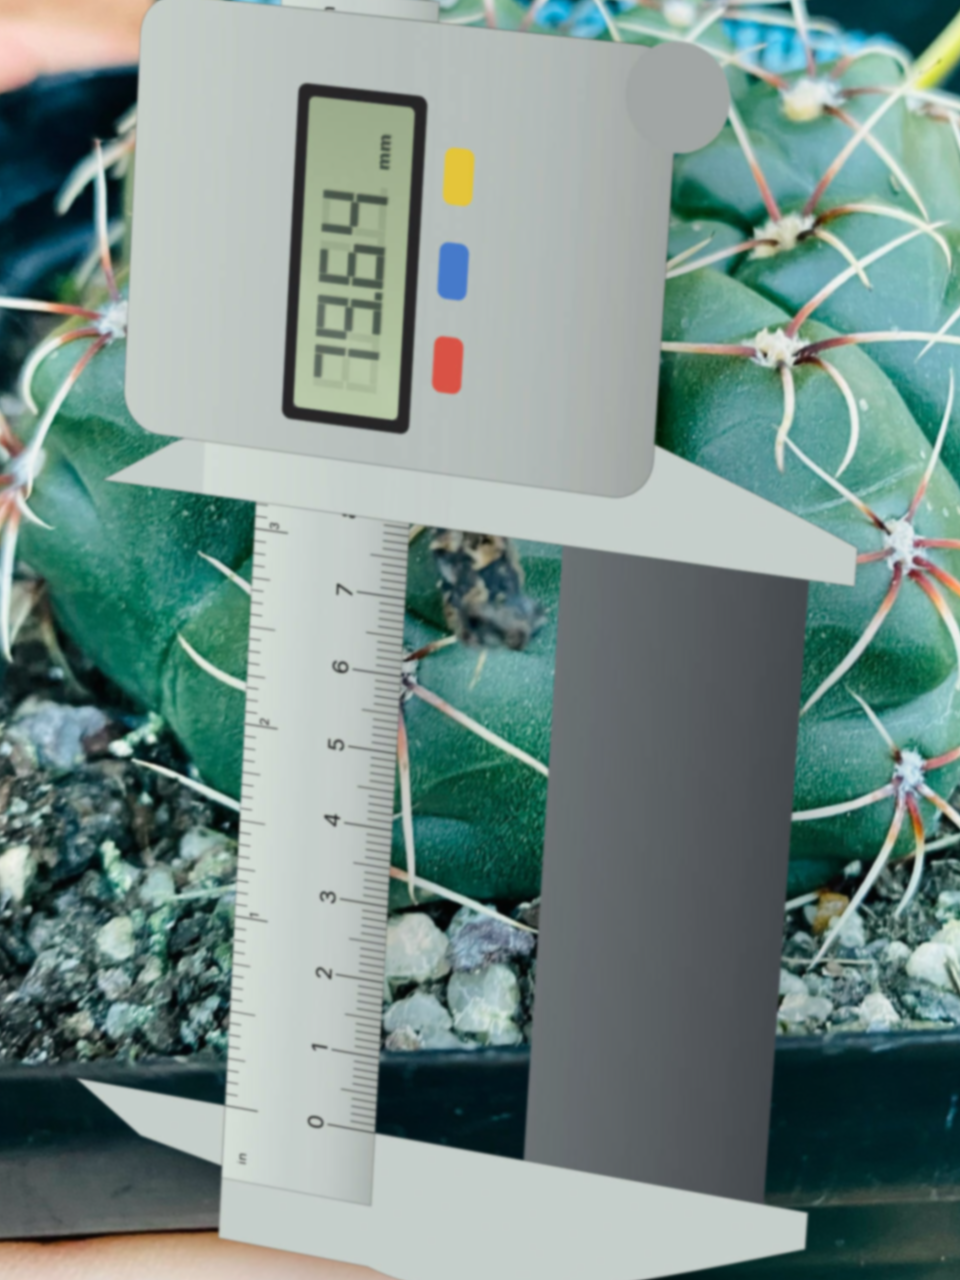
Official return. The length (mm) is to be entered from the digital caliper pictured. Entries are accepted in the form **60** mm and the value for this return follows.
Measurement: **79.64** mm
